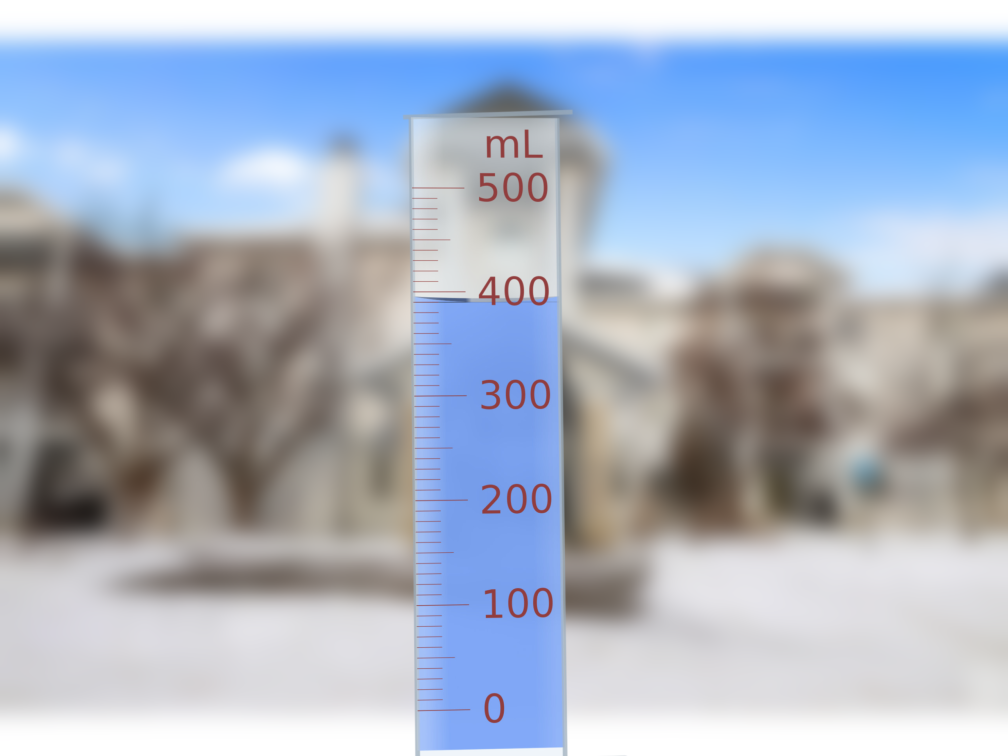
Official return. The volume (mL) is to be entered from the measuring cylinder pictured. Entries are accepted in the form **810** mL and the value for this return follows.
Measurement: **390** mL
